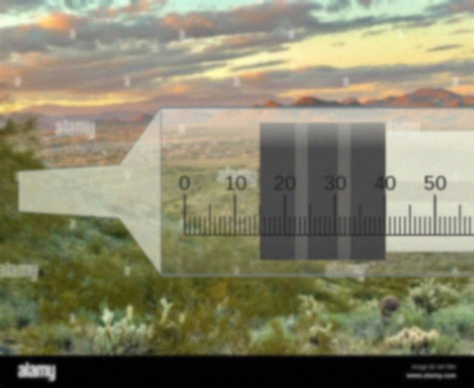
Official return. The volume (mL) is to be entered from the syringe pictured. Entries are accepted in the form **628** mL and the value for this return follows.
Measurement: **15** mL
